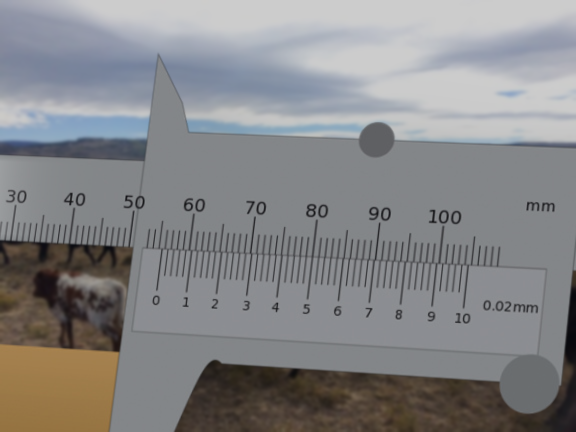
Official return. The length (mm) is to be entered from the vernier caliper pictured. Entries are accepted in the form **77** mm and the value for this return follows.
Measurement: **55.5** mm
